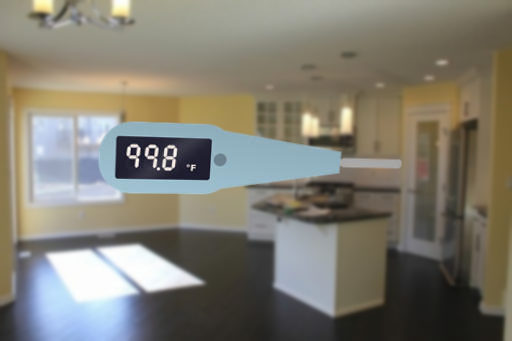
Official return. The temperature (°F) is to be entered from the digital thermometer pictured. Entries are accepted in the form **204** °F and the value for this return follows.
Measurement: **99.8** °F
